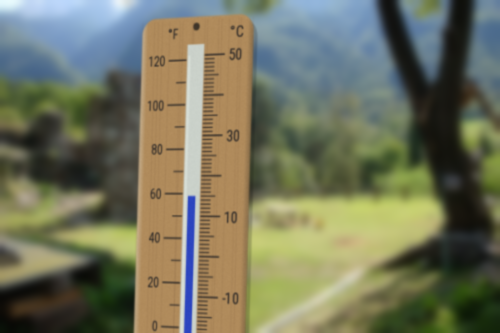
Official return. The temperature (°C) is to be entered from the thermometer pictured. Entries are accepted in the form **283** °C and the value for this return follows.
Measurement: **15** °C
